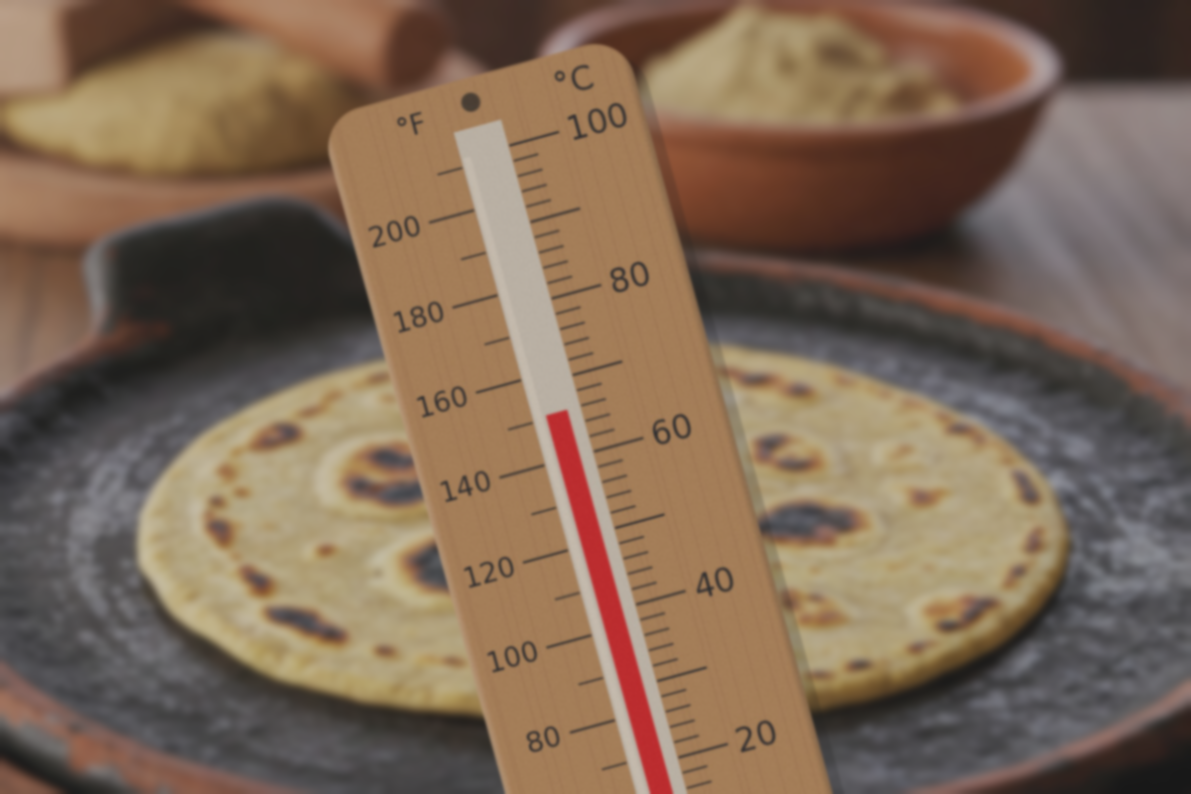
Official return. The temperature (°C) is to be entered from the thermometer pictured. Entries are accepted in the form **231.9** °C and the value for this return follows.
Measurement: **66** °C
